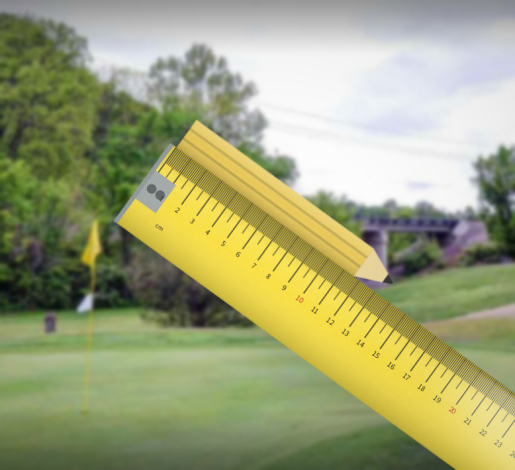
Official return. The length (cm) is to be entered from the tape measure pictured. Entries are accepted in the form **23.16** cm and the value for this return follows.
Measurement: **13.5** cm
